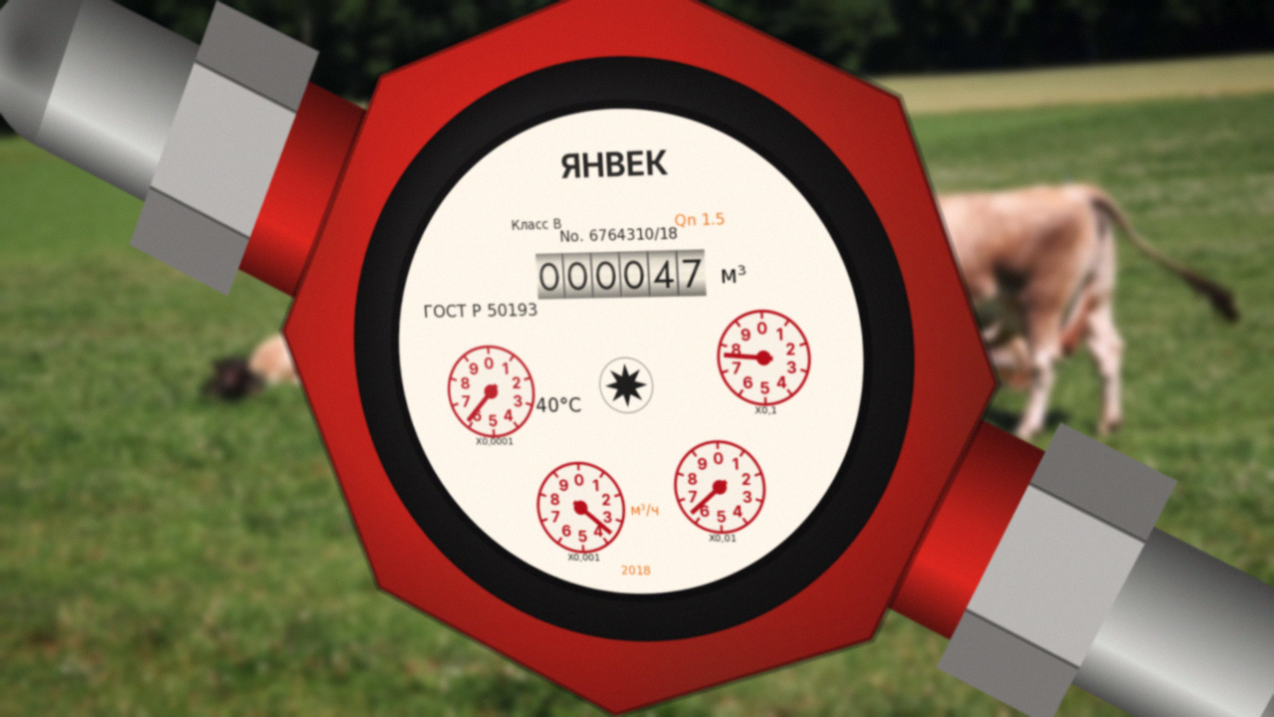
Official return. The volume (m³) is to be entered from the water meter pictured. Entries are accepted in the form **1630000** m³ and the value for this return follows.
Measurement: **47.7636** m³
